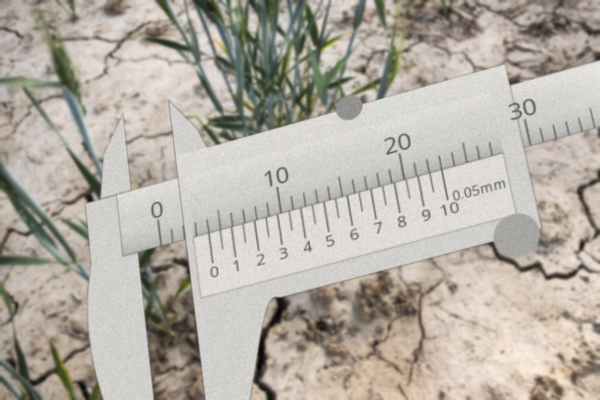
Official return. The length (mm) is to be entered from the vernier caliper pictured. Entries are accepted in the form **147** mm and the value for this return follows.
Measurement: **4.0** mm
